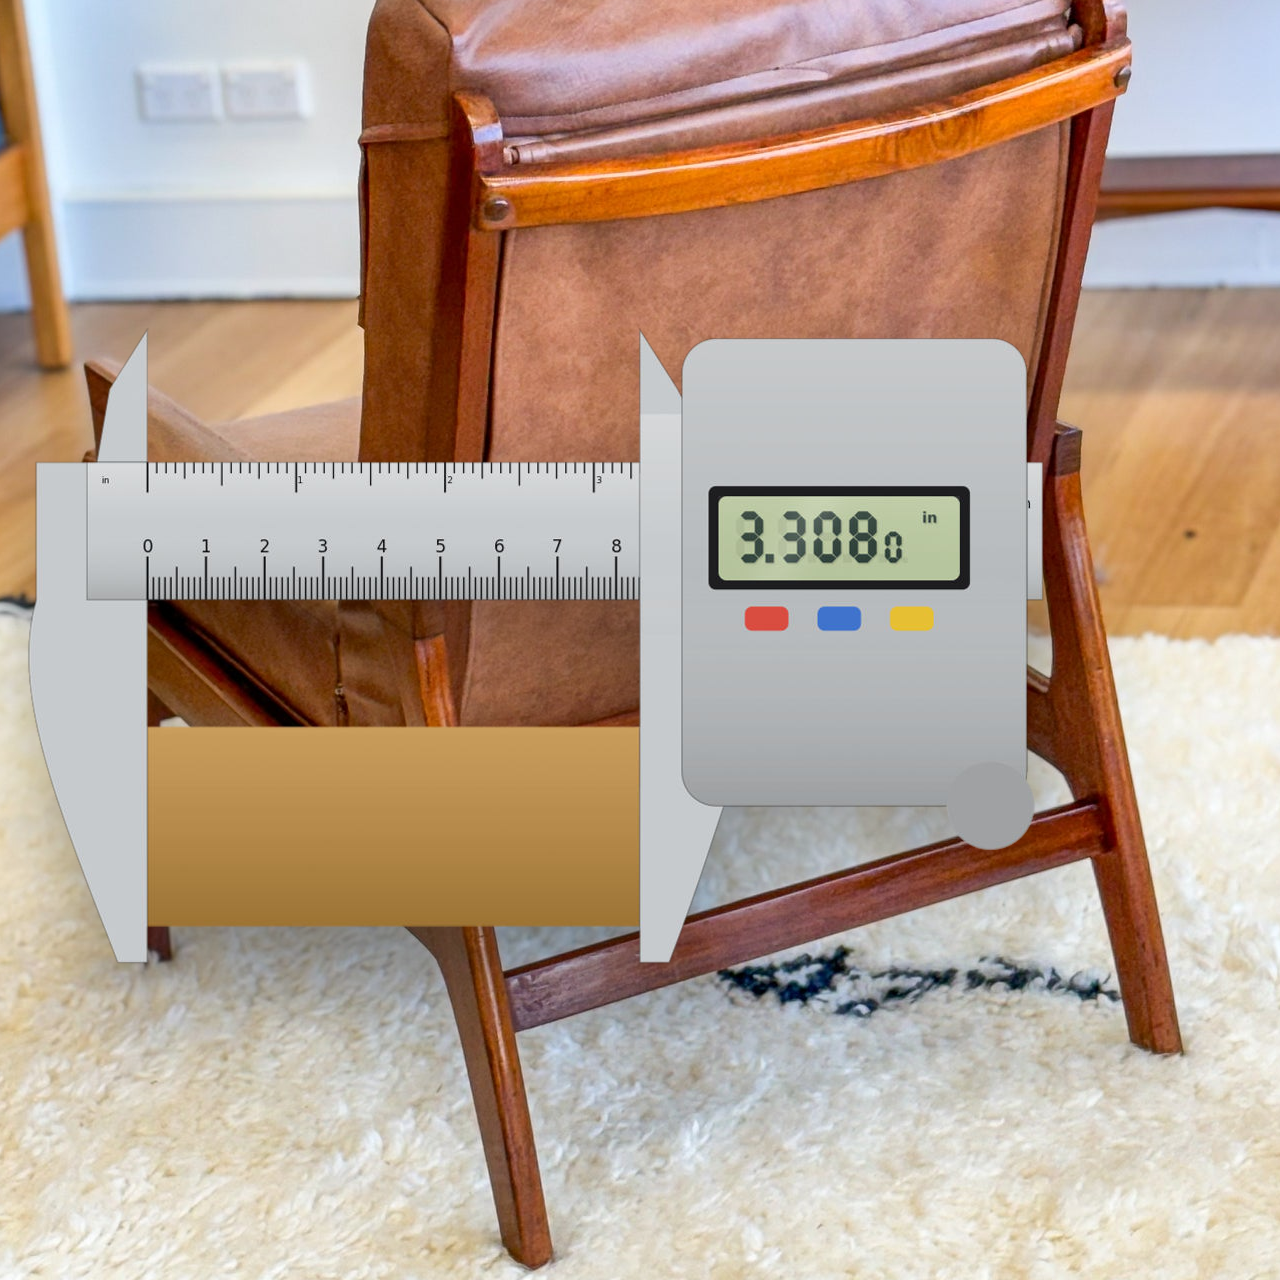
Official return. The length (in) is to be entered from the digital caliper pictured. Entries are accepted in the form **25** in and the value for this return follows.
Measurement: **3.3080** in
